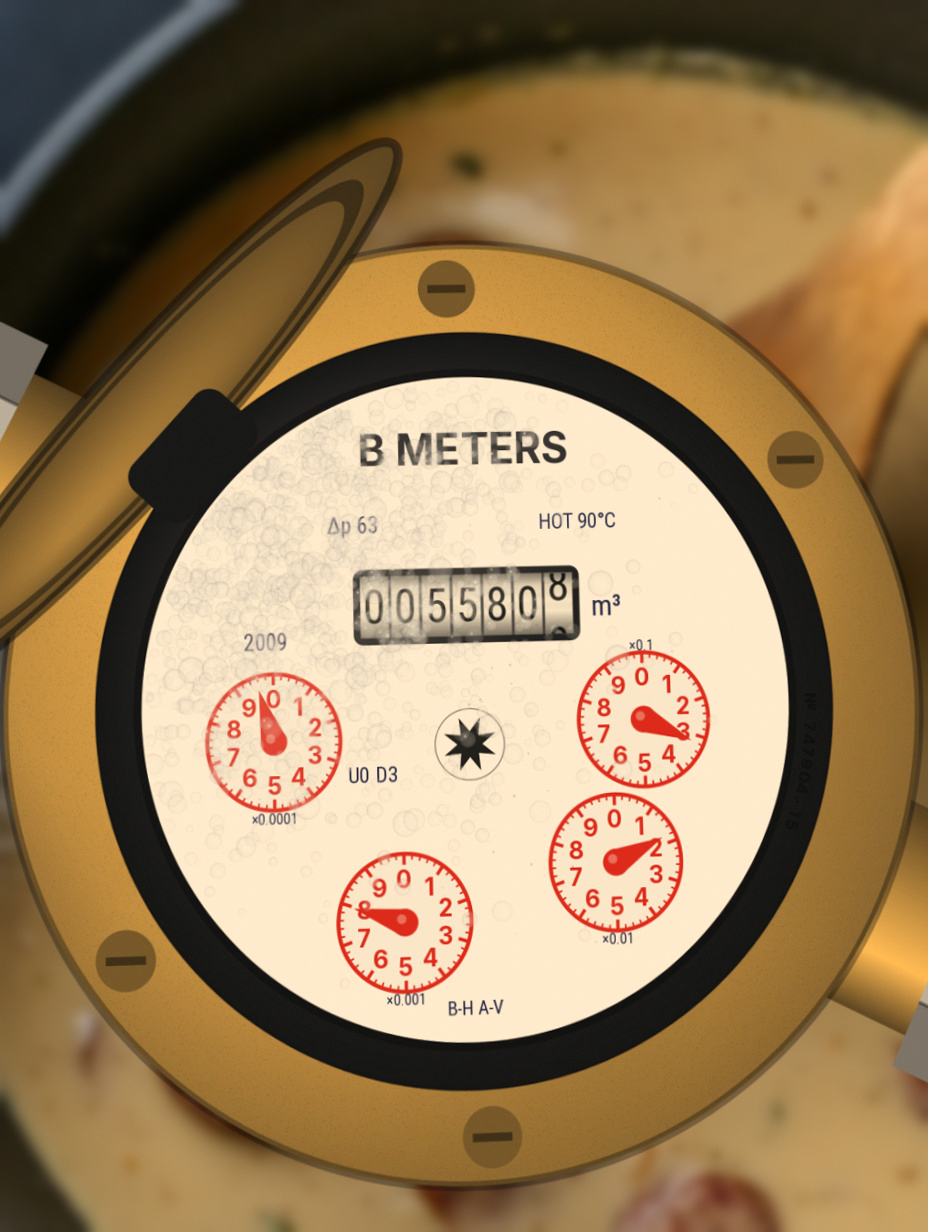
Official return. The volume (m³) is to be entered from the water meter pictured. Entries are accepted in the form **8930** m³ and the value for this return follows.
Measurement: **55808.3179** m³
